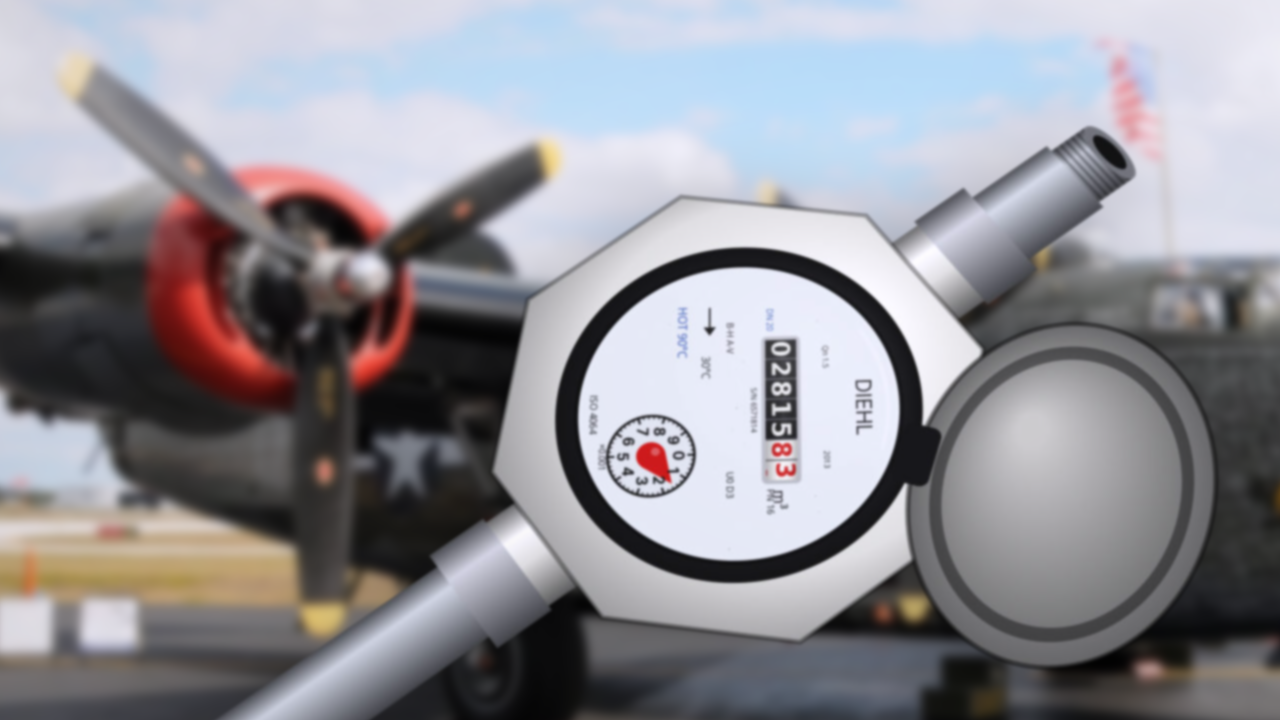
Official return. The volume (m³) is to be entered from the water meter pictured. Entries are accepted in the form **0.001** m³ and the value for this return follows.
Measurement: **2815.831** m³
